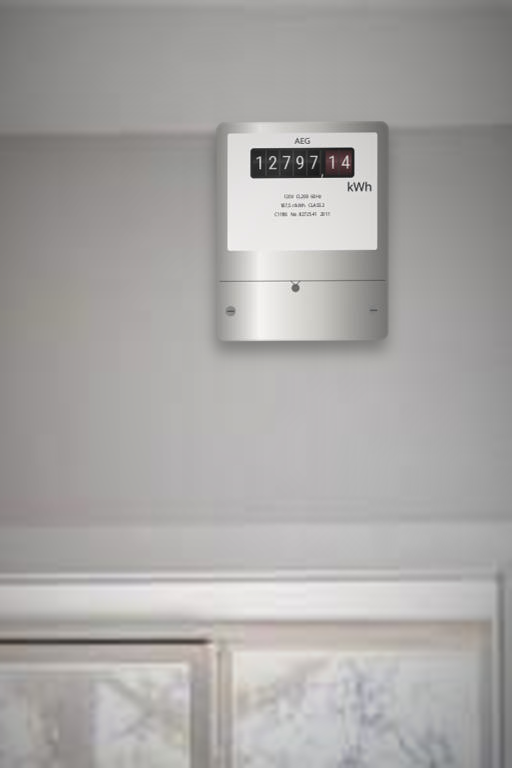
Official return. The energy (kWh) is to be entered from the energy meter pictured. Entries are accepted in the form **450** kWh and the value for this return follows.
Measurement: **12797.14** kWh
